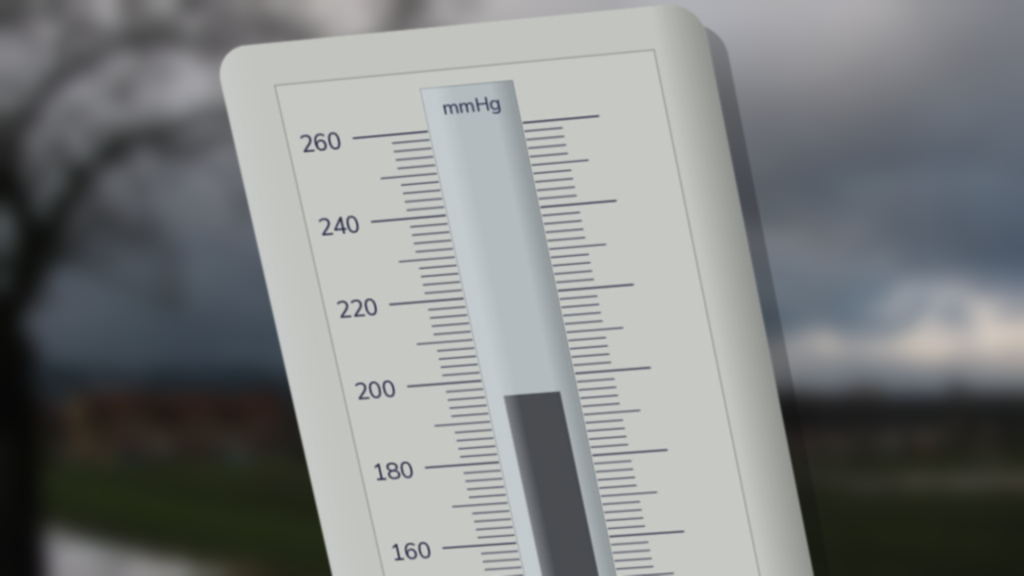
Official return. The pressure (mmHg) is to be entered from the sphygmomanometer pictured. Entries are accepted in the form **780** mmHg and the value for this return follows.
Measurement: **196** mmHg
